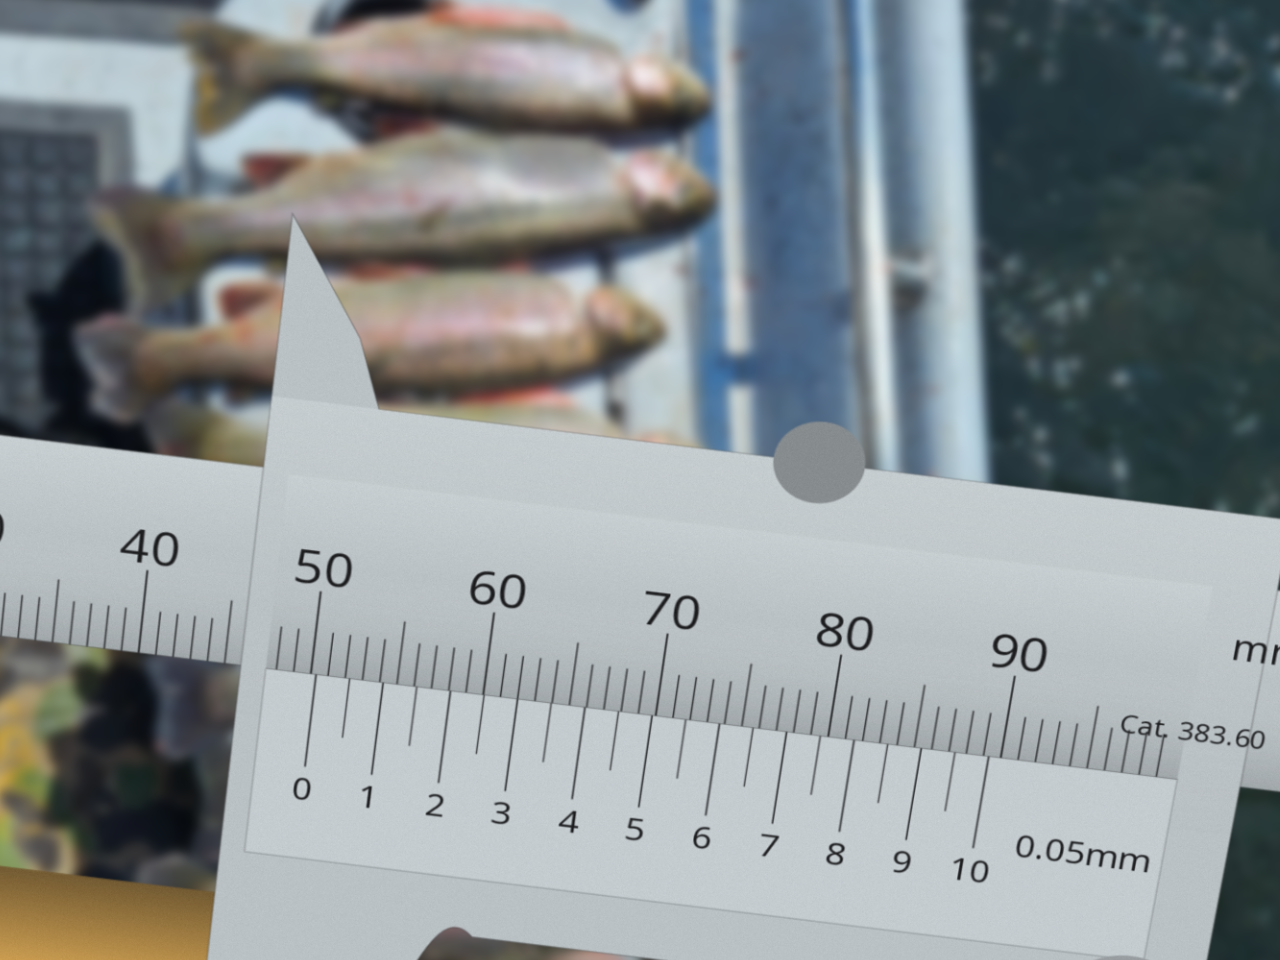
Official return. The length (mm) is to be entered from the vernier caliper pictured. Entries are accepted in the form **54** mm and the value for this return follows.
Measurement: **50.3** mm
